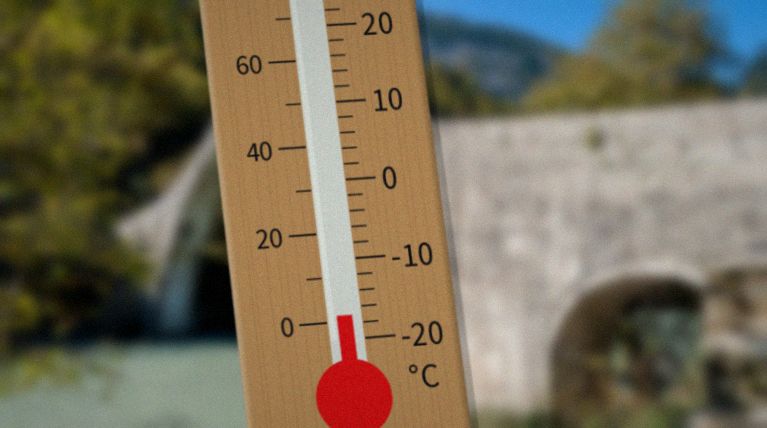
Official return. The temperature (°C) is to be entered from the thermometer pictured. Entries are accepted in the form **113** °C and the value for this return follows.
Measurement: **-17** °C
